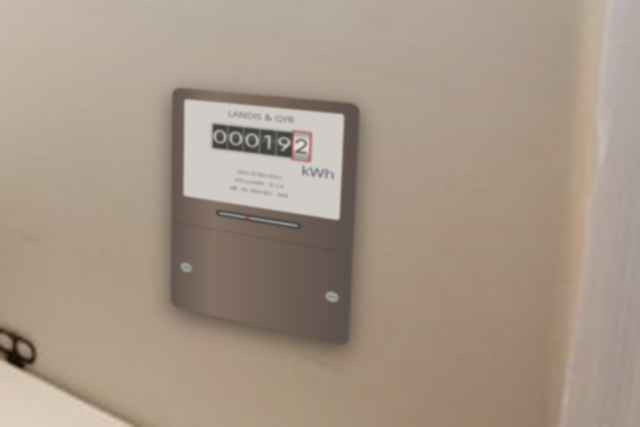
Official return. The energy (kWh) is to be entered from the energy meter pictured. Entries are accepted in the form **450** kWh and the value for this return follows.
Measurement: **19.2** kWh
